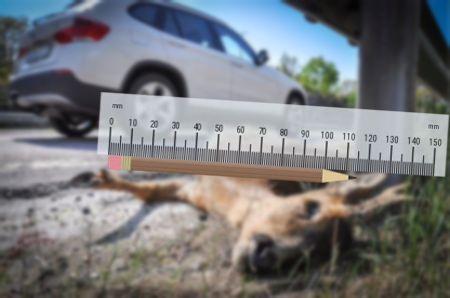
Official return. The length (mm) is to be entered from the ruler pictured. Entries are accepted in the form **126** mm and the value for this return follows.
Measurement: **115** mm
